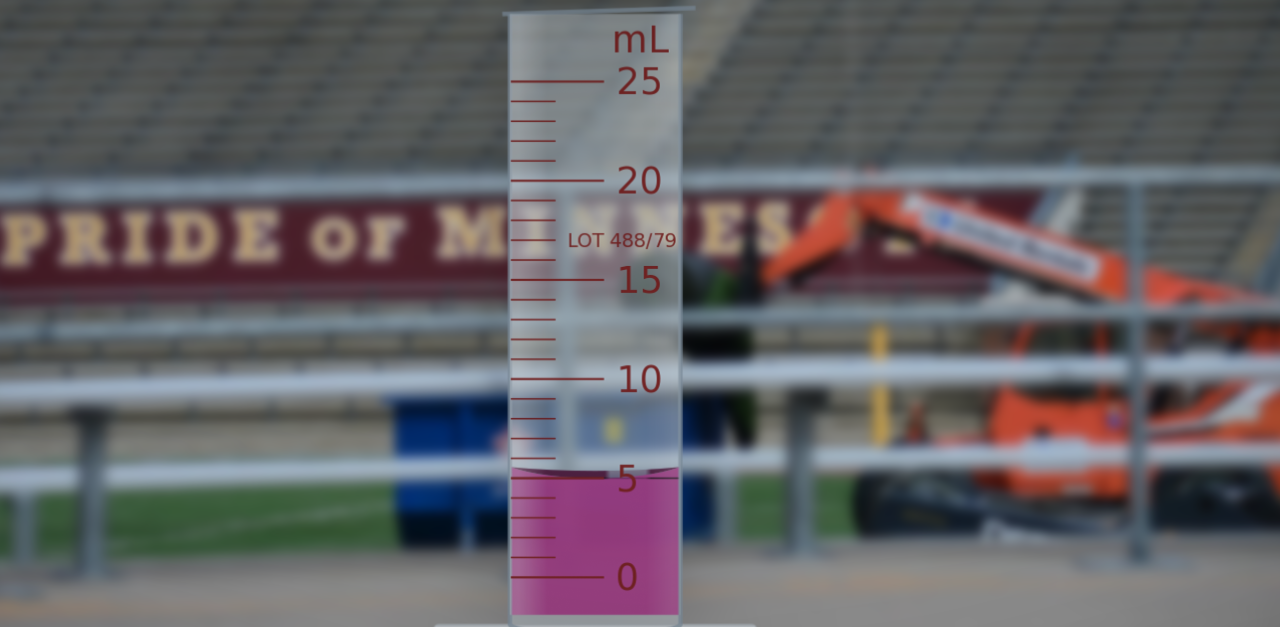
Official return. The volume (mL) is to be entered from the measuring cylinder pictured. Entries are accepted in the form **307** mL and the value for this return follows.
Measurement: **5** mL
